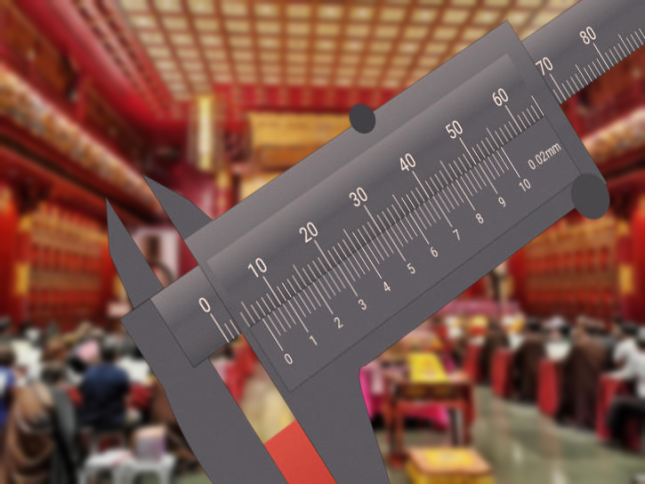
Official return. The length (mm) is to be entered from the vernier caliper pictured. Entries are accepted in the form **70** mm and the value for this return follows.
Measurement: **6.4** mm
